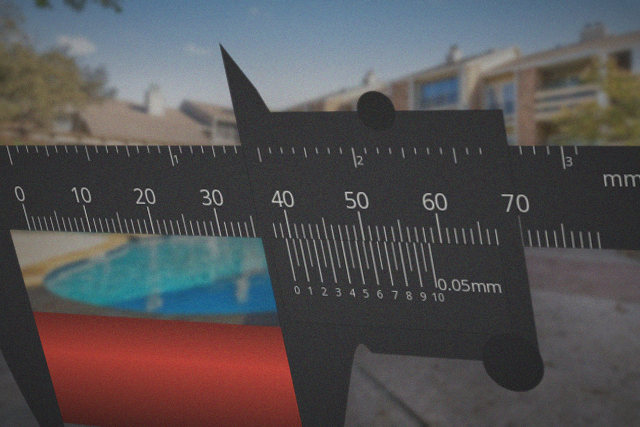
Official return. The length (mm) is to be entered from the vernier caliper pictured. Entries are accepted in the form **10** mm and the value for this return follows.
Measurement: **39.4** mm
